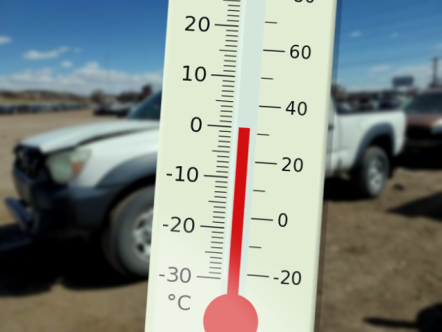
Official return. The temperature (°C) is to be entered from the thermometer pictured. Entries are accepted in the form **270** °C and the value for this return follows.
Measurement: **0** °C
